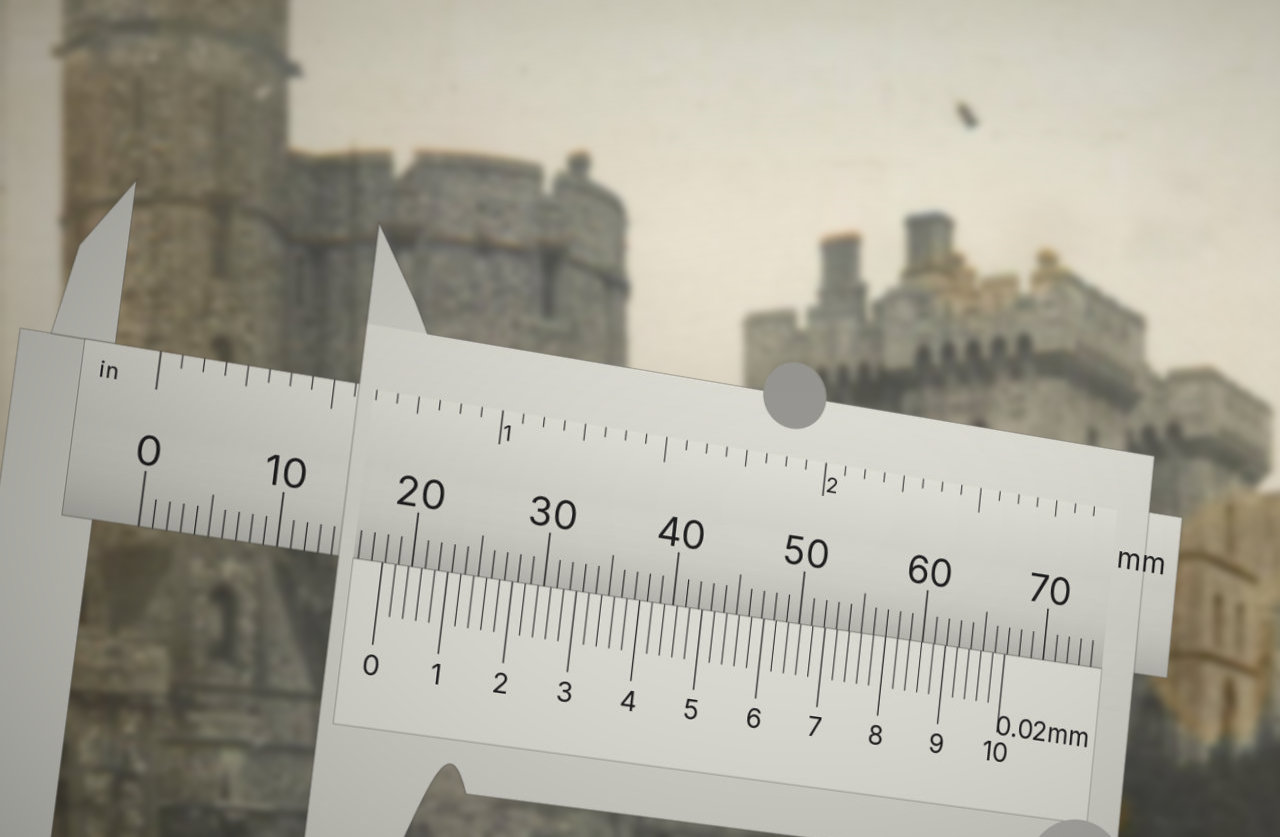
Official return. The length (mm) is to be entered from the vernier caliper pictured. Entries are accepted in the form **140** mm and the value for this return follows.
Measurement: **17.8** mm
